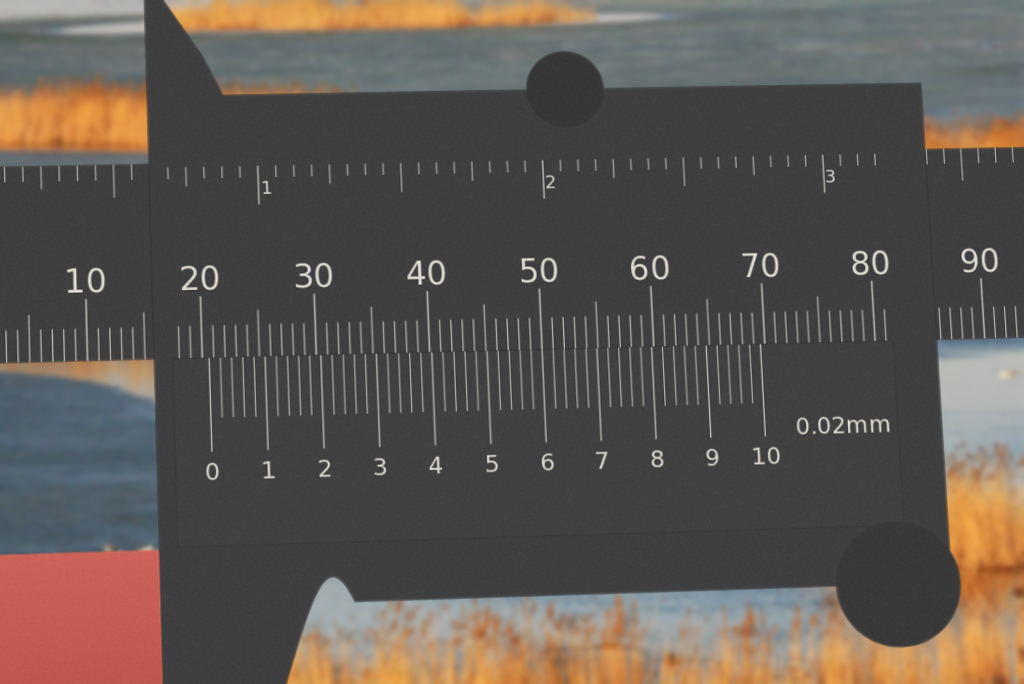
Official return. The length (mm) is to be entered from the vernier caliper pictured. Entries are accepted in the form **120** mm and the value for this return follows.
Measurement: **20.6** mm
